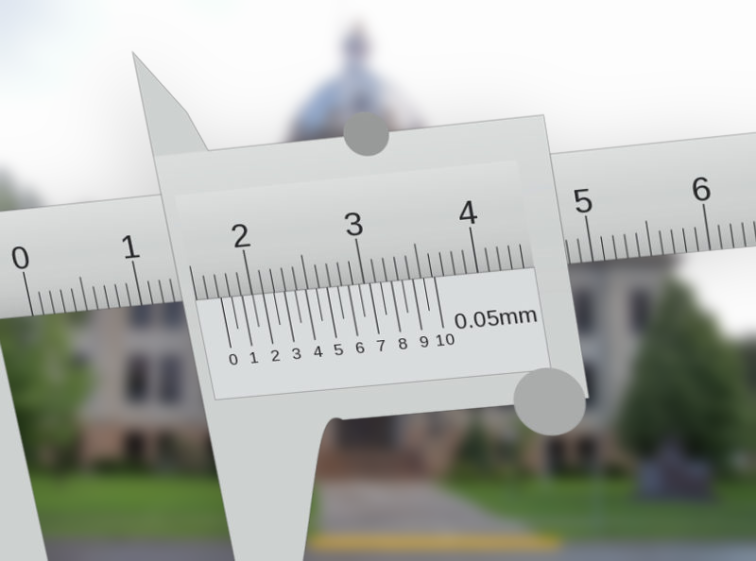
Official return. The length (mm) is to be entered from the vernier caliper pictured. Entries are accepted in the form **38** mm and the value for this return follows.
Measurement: **17.2** mm
